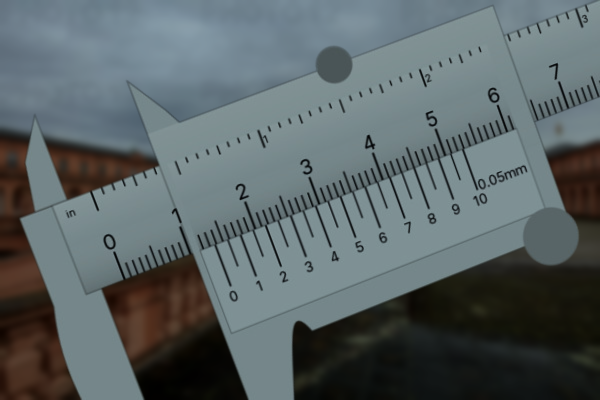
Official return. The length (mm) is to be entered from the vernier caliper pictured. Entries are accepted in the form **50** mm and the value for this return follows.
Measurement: **13.8** mm
